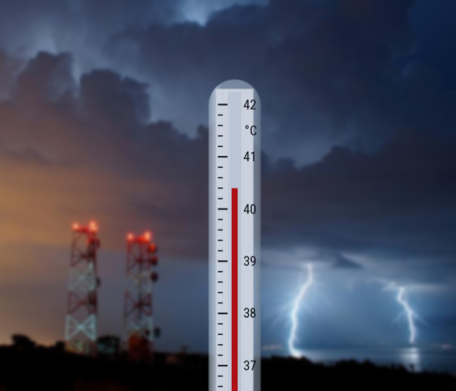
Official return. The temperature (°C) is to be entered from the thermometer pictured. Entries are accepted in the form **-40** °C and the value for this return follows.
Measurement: **40.4** °C
